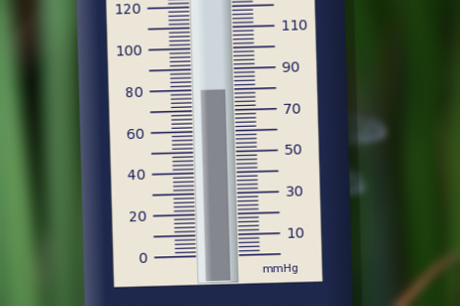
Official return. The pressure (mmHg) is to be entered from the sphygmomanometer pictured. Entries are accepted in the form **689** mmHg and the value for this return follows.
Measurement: **80** mmHg
